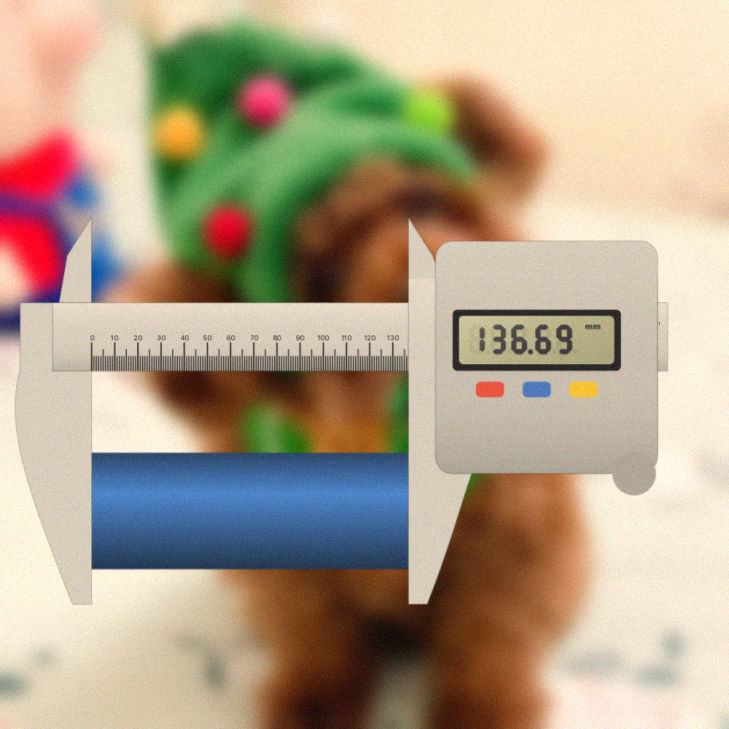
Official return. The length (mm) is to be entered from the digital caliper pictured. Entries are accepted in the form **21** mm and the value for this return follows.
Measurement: **136.69** mm
